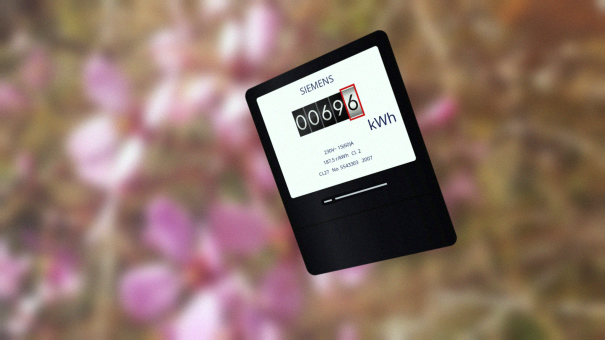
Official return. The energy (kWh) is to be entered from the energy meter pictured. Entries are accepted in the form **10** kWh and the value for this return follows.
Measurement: **69.6** kWh
